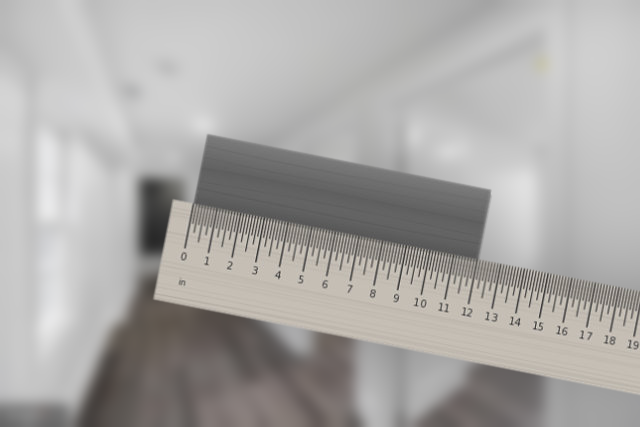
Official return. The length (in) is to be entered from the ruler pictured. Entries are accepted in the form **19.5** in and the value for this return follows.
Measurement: **12** in
